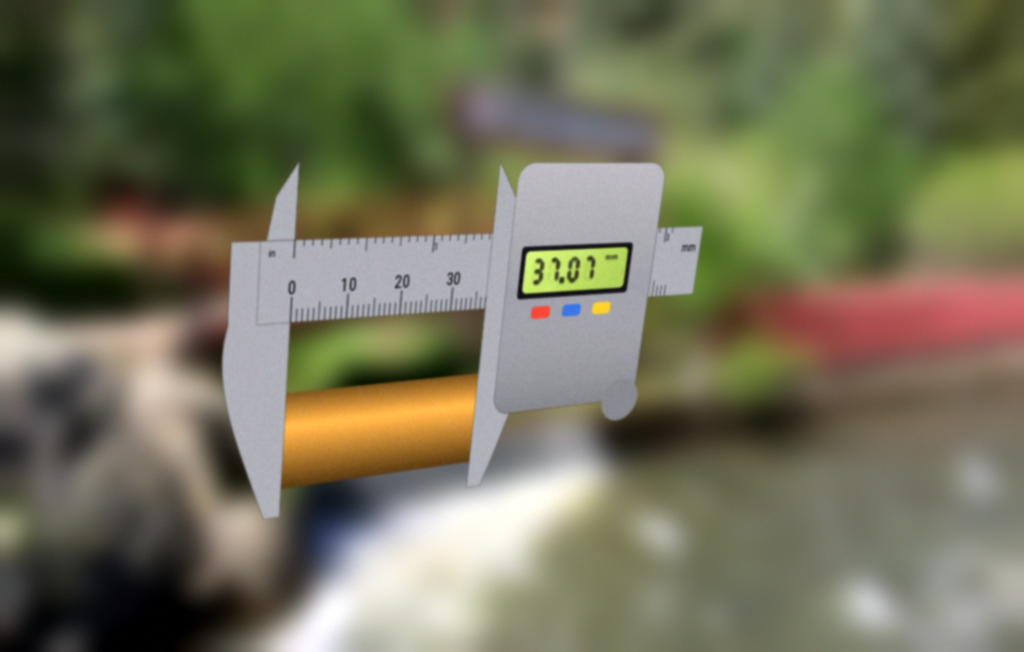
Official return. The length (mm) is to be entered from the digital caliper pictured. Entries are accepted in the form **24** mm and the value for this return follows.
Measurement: **37.07** mm
